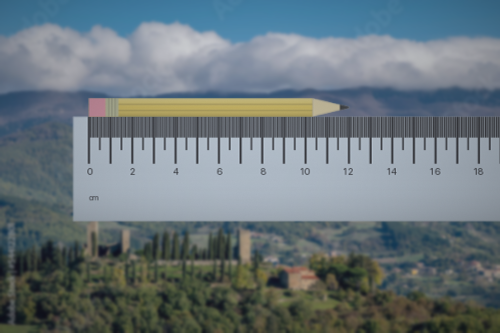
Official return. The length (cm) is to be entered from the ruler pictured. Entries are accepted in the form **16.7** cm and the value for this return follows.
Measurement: **12** cm
